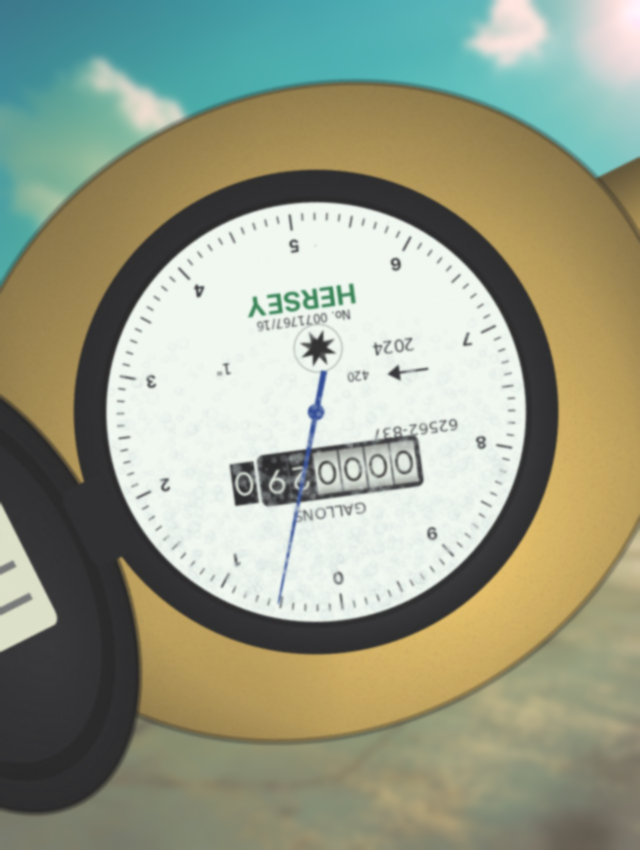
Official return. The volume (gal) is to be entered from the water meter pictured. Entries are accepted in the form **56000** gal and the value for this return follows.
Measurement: **290.5** gal
